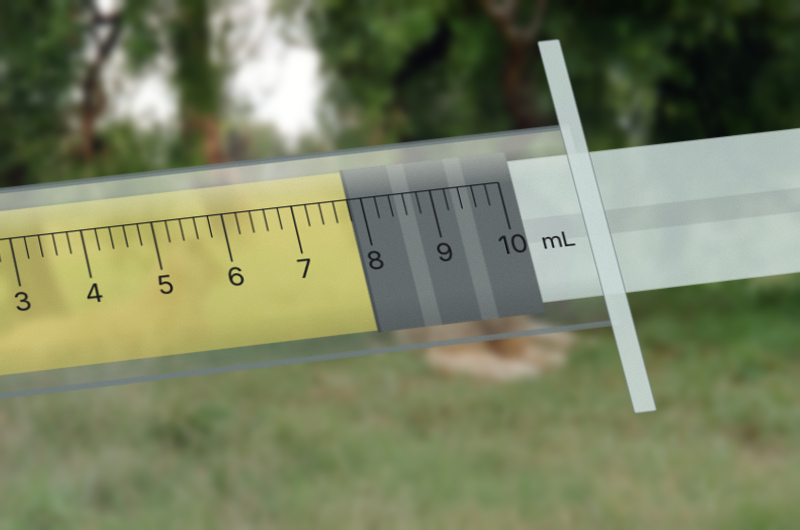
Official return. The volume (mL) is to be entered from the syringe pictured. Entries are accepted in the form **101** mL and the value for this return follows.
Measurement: **7.8** mL
